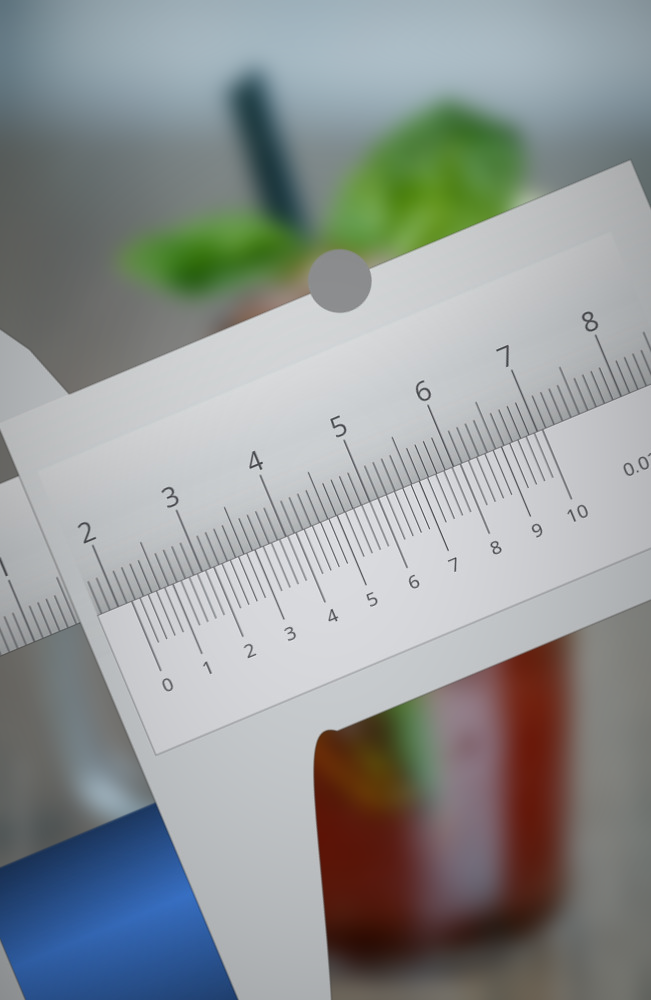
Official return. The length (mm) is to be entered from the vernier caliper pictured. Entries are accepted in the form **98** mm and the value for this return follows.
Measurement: **21.6** mm
